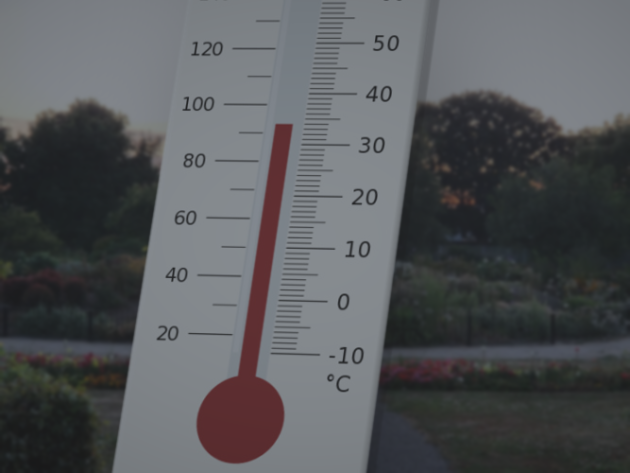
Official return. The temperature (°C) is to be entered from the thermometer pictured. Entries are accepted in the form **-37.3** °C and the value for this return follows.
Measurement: **34** °C
